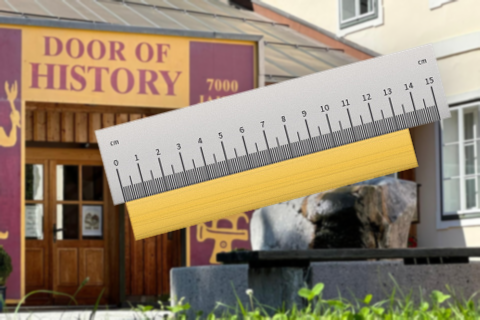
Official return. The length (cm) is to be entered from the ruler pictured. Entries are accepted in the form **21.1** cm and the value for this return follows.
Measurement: **13.5** cm
